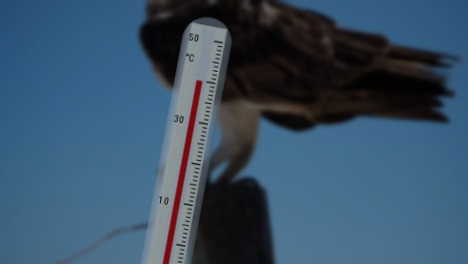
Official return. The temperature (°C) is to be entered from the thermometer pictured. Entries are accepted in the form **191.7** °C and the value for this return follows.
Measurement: **40** °C
